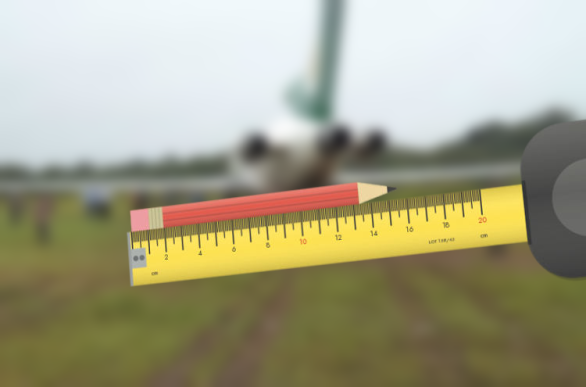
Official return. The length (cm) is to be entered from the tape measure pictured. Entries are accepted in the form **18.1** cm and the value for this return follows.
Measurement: **15.5** cm
